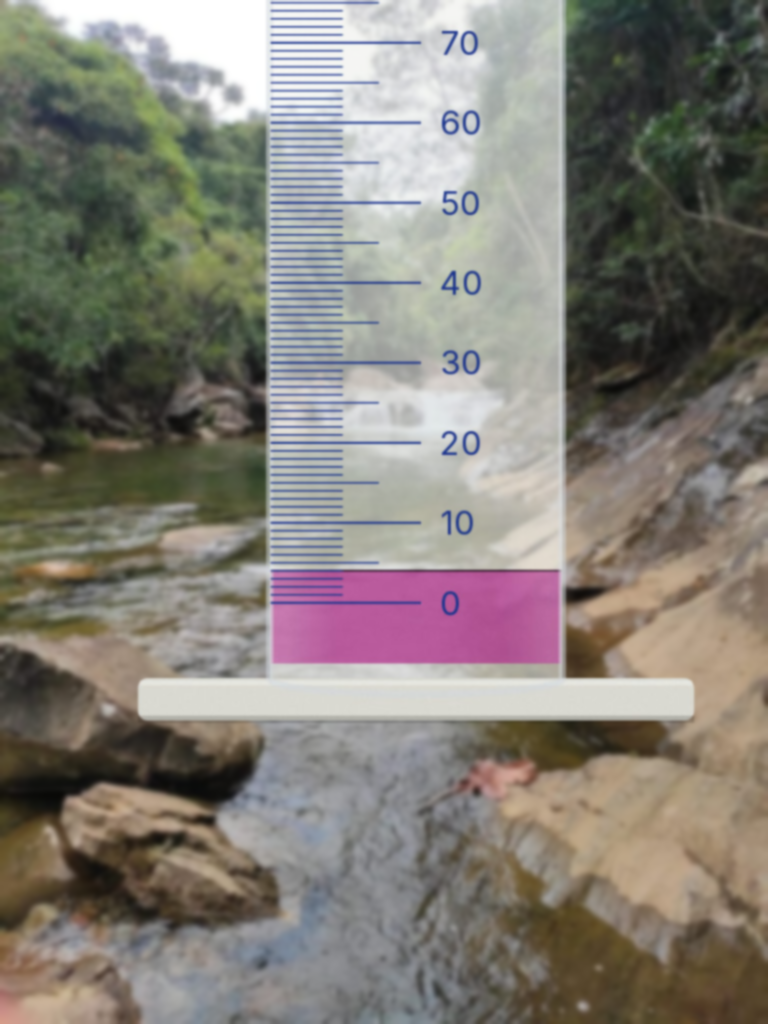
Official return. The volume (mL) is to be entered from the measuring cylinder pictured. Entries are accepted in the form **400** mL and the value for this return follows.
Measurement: **4** mL
